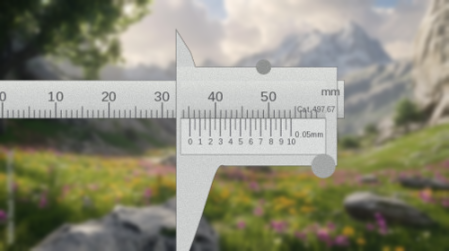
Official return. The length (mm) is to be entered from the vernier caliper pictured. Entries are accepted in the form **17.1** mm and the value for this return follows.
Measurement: **35.2** mm
